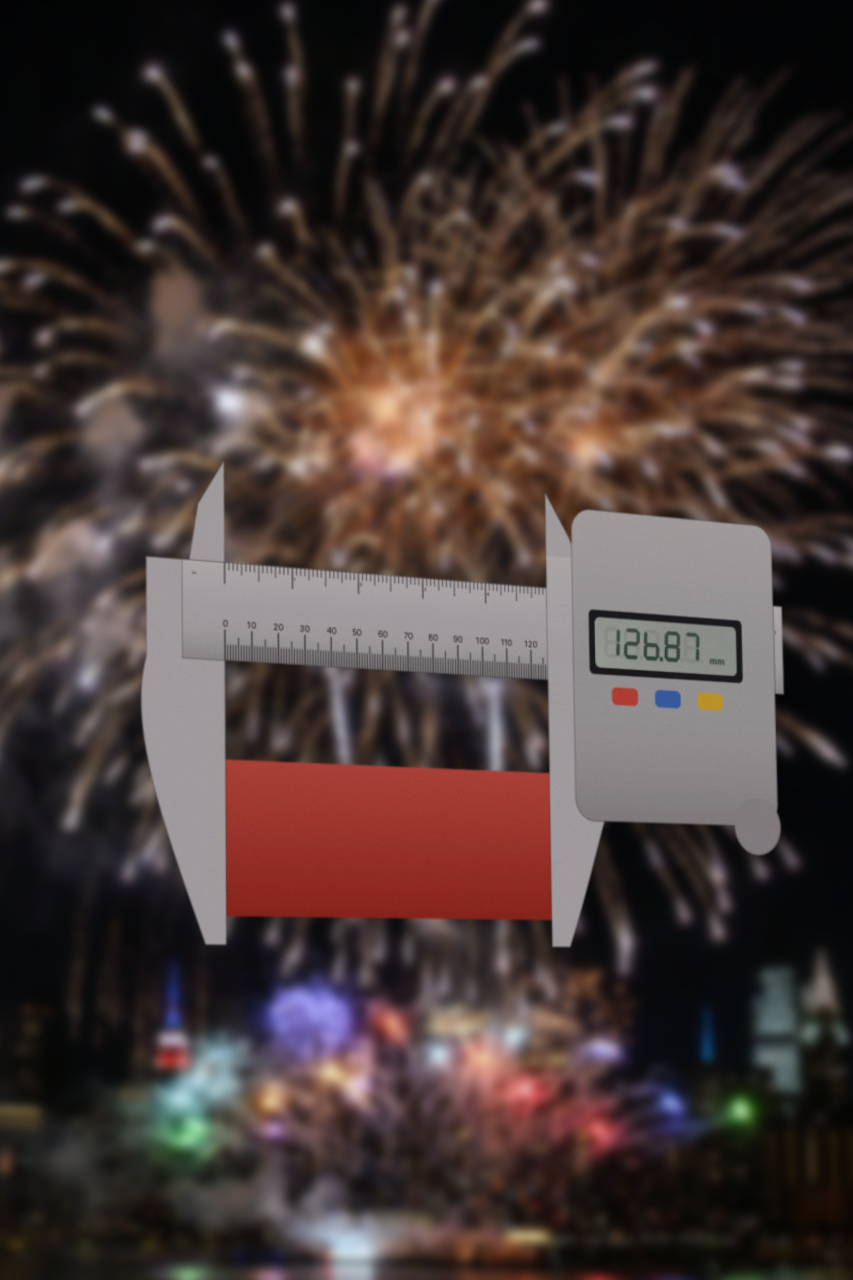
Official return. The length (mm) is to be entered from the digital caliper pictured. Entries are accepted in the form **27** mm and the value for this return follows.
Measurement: **126.87** mm
